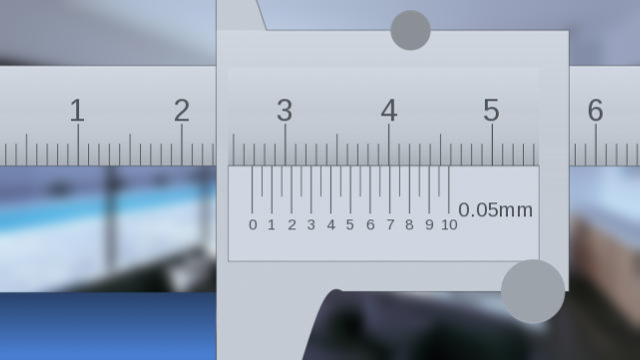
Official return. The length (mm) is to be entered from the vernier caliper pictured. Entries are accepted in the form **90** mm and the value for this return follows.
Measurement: **26.8** mm
